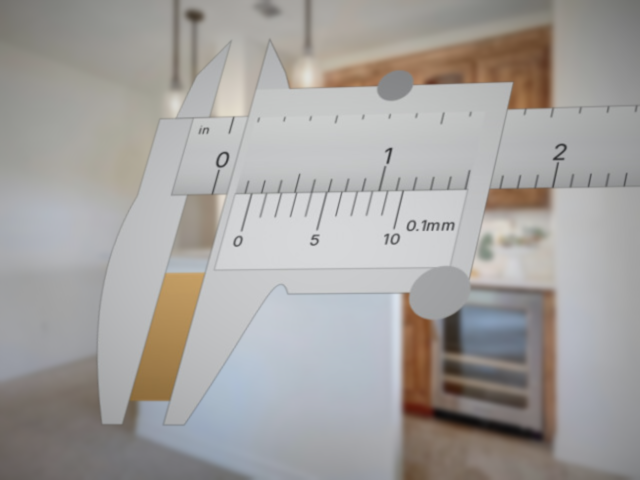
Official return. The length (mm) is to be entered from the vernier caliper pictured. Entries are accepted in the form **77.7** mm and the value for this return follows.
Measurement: **2.4** mm
